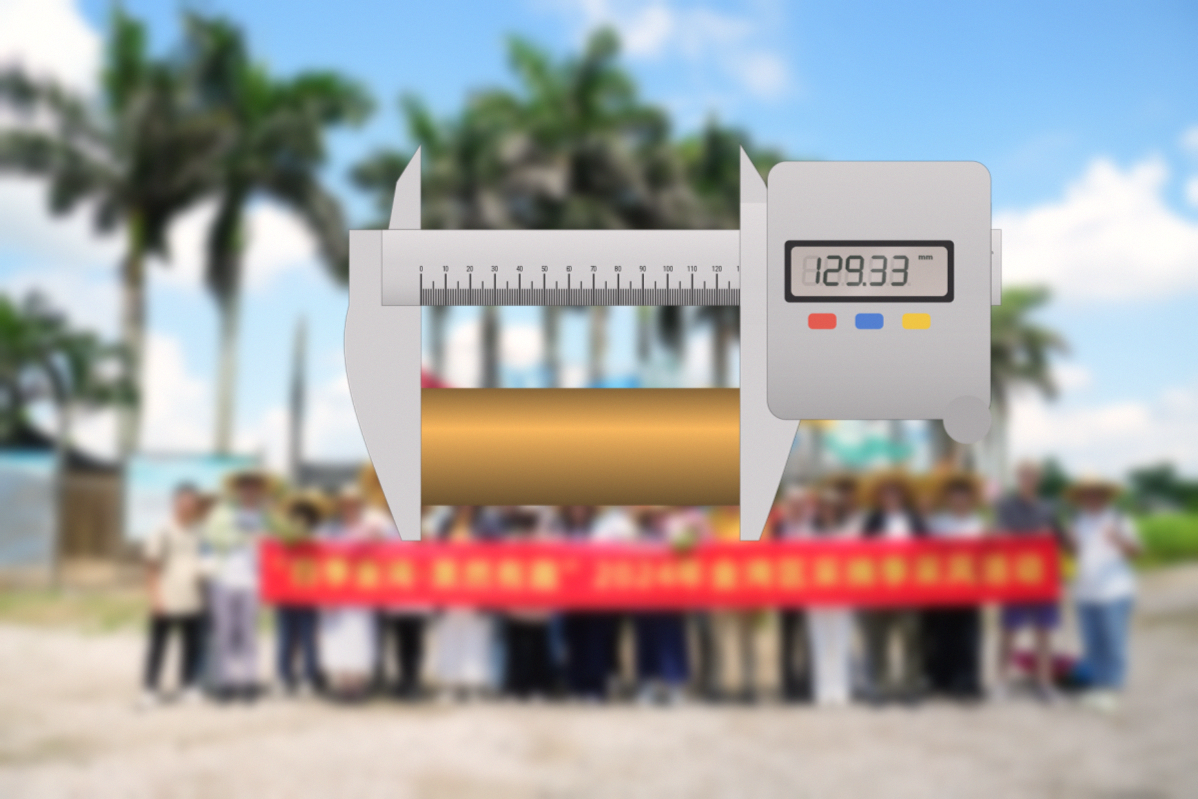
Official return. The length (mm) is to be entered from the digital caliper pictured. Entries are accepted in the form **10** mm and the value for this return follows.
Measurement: **129.33** mm
